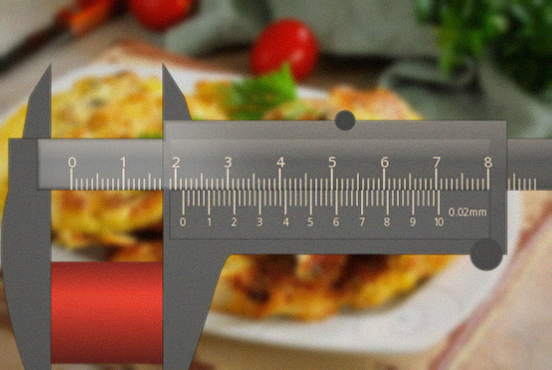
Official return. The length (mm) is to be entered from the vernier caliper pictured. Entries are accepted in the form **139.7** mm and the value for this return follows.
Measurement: **21.5** mm
